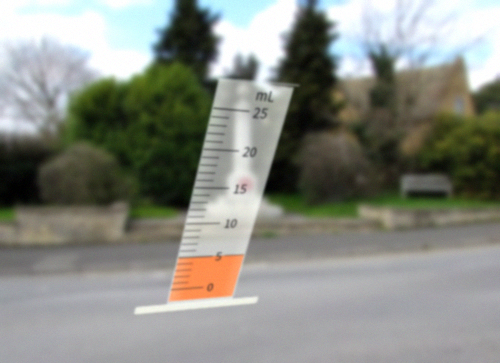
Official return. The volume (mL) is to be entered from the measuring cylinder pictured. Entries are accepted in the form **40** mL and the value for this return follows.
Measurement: **5** mL
